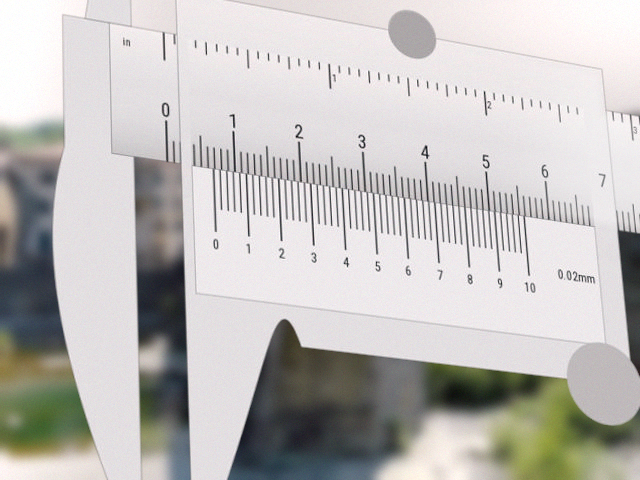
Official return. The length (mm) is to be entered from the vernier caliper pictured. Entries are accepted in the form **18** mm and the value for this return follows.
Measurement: **6.8** mm
